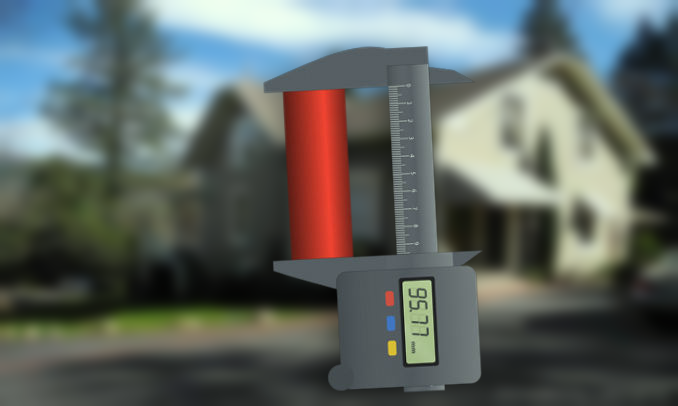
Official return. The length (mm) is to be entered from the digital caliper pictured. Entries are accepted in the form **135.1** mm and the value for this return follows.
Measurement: **95.77** mm
